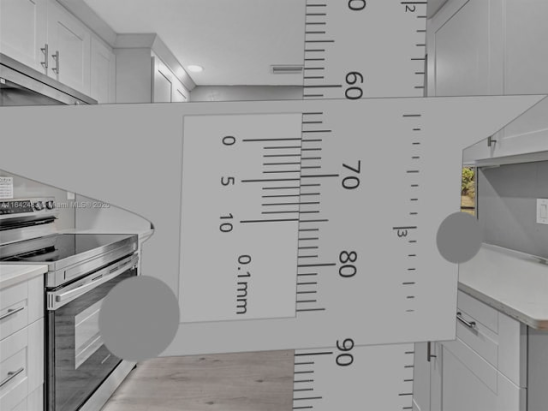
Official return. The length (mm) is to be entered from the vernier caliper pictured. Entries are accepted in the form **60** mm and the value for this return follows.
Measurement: **65.8** mm
